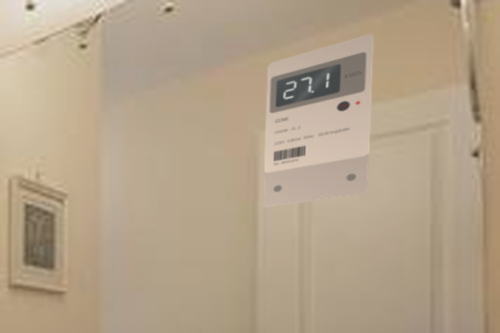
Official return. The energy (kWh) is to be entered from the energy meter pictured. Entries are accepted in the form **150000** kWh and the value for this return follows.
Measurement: **27.1** kWh
